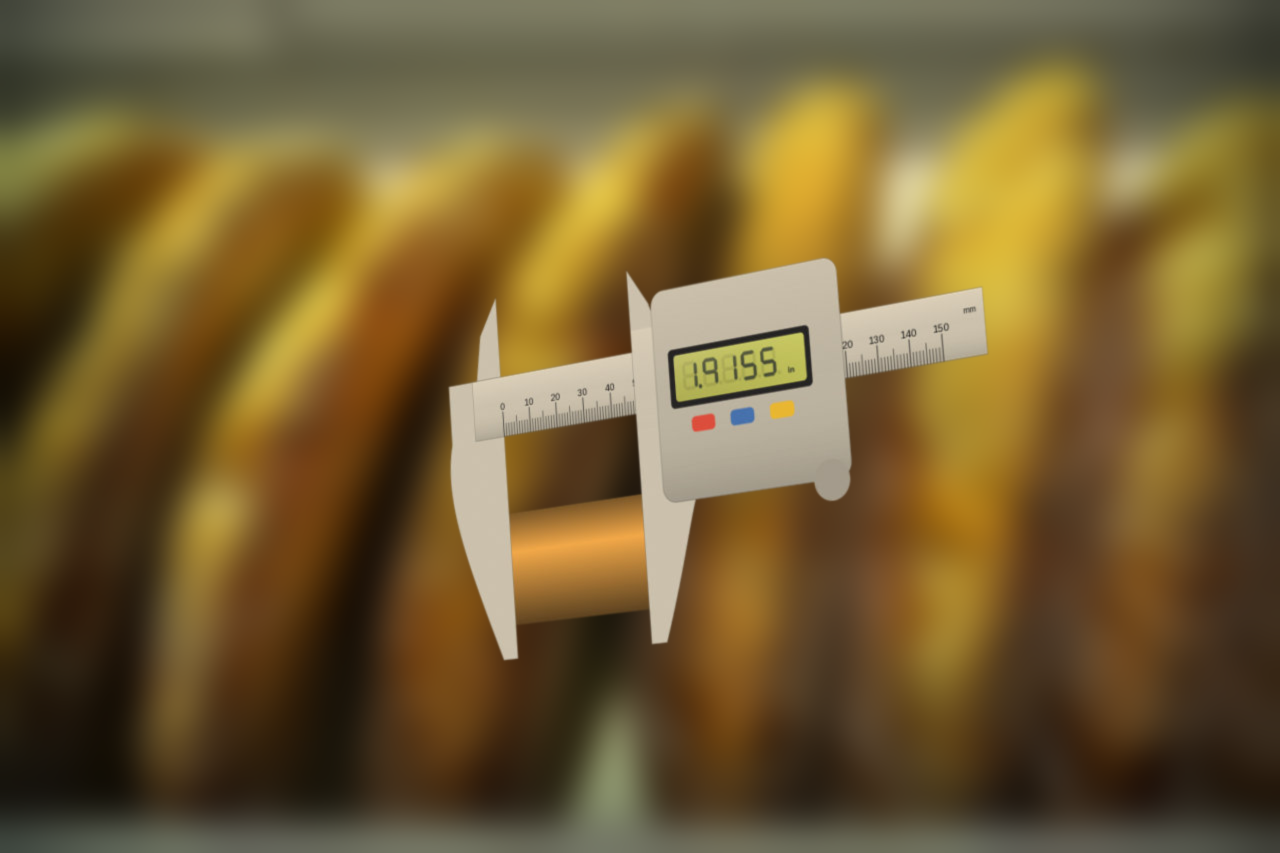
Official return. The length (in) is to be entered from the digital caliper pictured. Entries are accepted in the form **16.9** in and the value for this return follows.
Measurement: **1.9155** in
